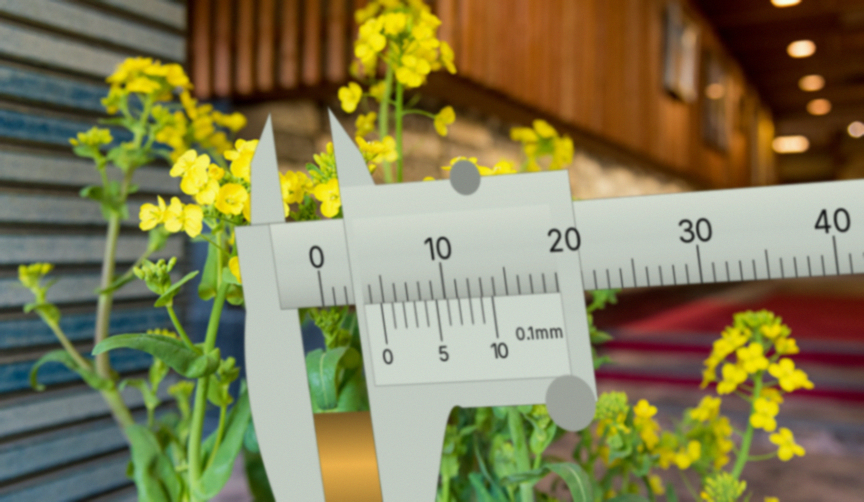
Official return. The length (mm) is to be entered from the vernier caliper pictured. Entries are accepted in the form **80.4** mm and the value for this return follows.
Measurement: **4.8** mm
